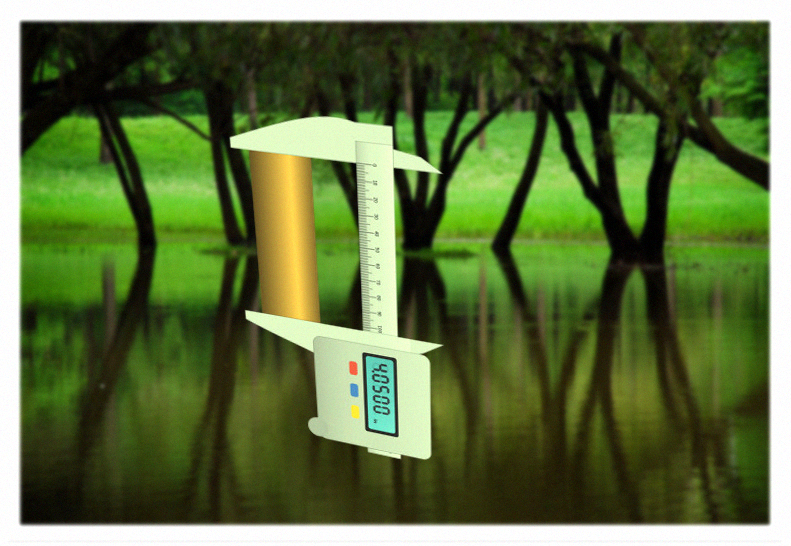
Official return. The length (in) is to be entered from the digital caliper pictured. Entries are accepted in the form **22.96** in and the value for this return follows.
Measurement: **4.0500** in
